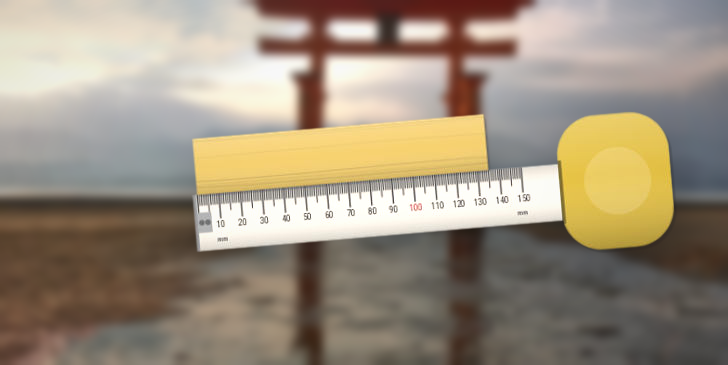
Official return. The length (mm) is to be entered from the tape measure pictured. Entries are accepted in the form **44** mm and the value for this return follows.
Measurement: **135** mm
